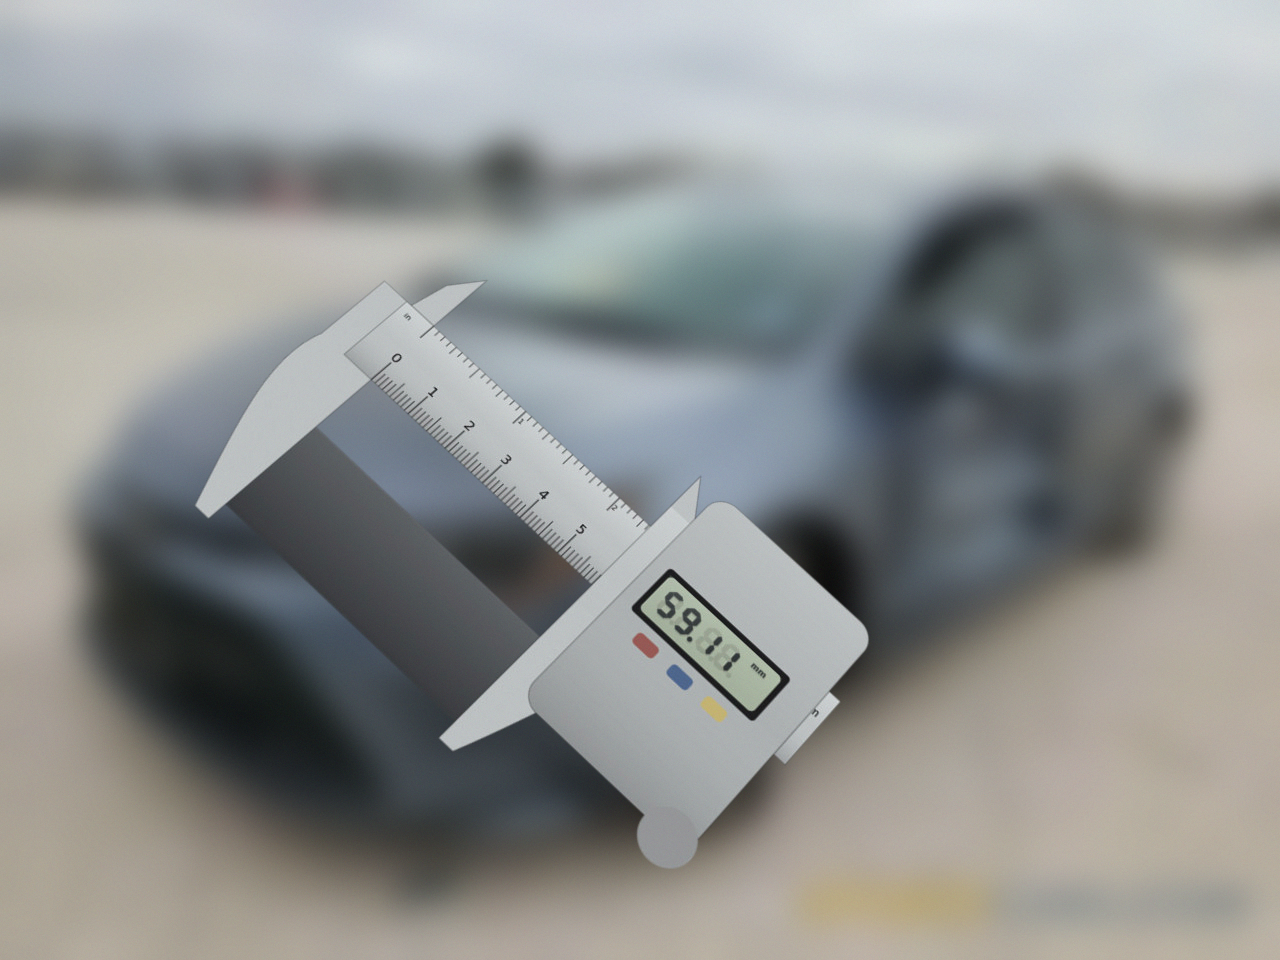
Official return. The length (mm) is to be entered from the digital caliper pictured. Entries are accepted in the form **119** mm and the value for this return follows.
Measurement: **59.11** mm
